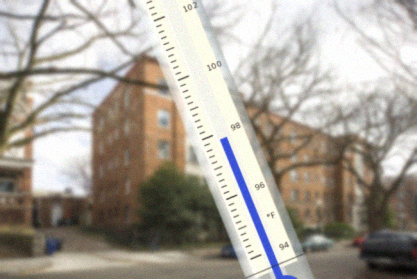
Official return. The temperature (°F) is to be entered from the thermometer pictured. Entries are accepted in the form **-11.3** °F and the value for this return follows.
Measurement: **97.8** °F
